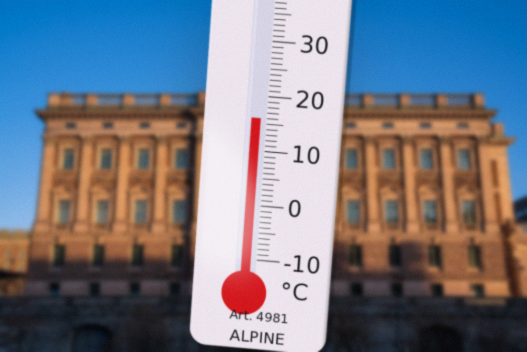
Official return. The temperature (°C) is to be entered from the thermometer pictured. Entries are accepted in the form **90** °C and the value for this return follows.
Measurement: **16** °C
